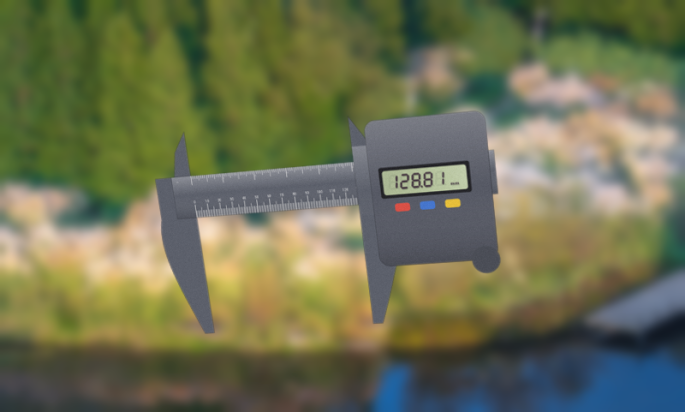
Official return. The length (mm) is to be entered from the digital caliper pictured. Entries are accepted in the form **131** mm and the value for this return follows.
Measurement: **128.81** mm
